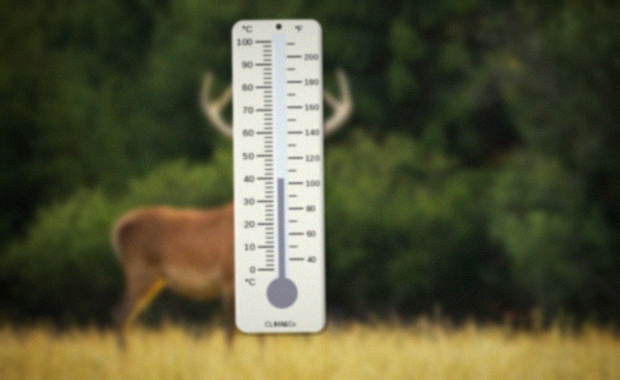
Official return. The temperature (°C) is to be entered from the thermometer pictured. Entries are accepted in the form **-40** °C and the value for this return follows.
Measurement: **40** °C
